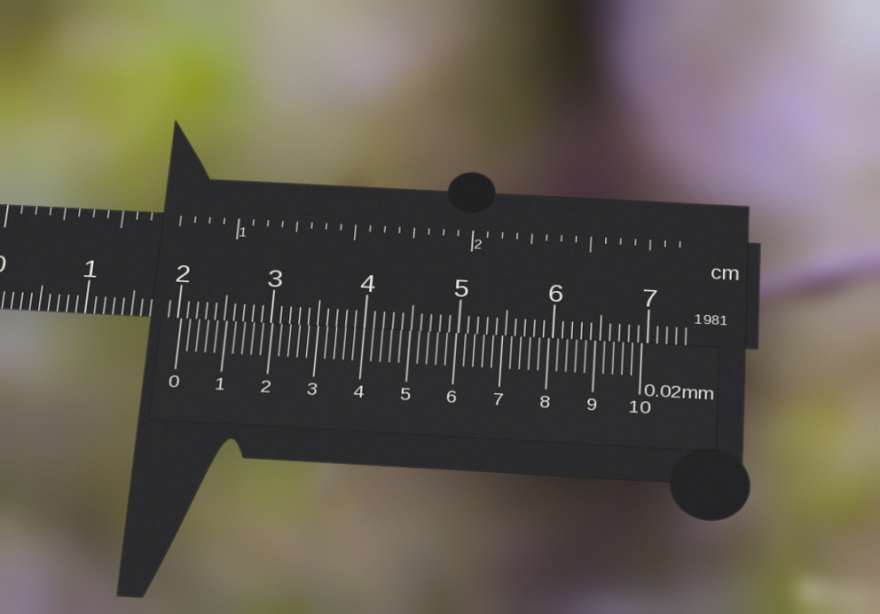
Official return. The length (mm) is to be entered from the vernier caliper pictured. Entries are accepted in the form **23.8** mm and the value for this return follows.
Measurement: **20.4** mm
